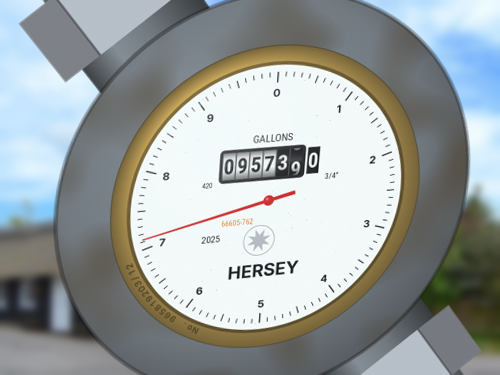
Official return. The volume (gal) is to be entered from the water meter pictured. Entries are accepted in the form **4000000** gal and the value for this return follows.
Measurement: **957387.1** gal
